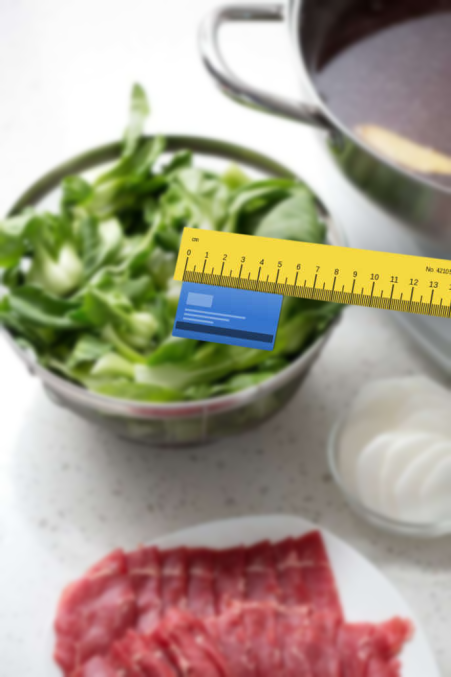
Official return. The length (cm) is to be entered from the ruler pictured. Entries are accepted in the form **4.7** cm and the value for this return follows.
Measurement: **5.5** cm
